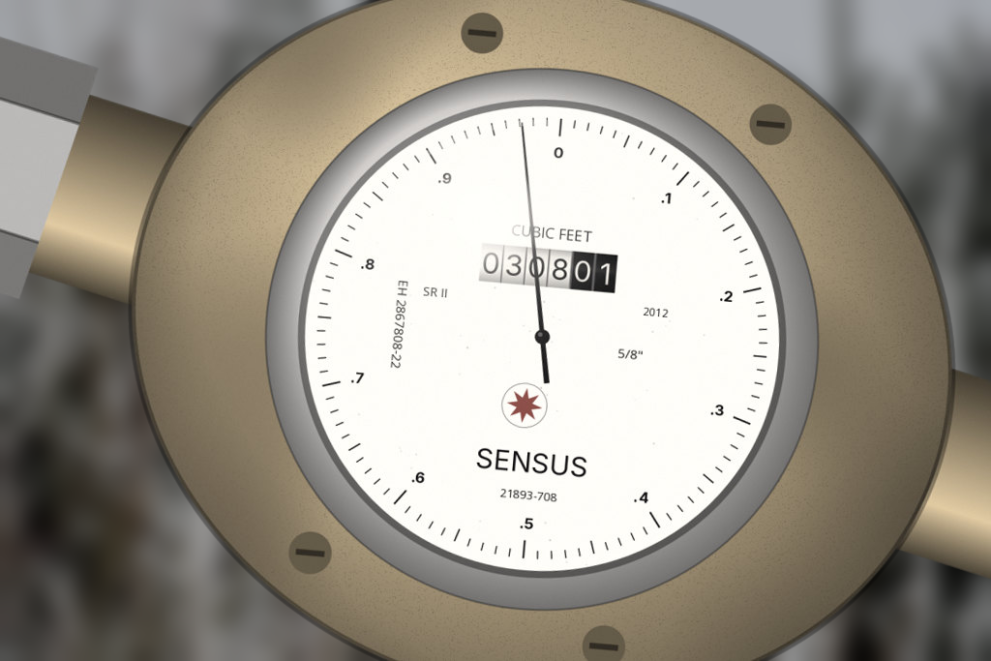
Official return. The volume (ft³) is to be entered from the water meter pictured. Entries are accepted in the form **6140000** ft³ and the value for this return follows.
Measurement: **30800.97** ft³
